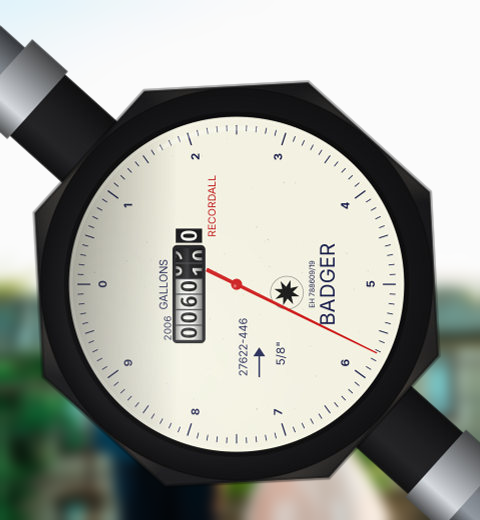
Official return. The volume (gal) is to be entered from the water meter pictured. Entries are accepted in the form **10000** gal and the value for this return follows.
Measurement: **60095.7** gal
